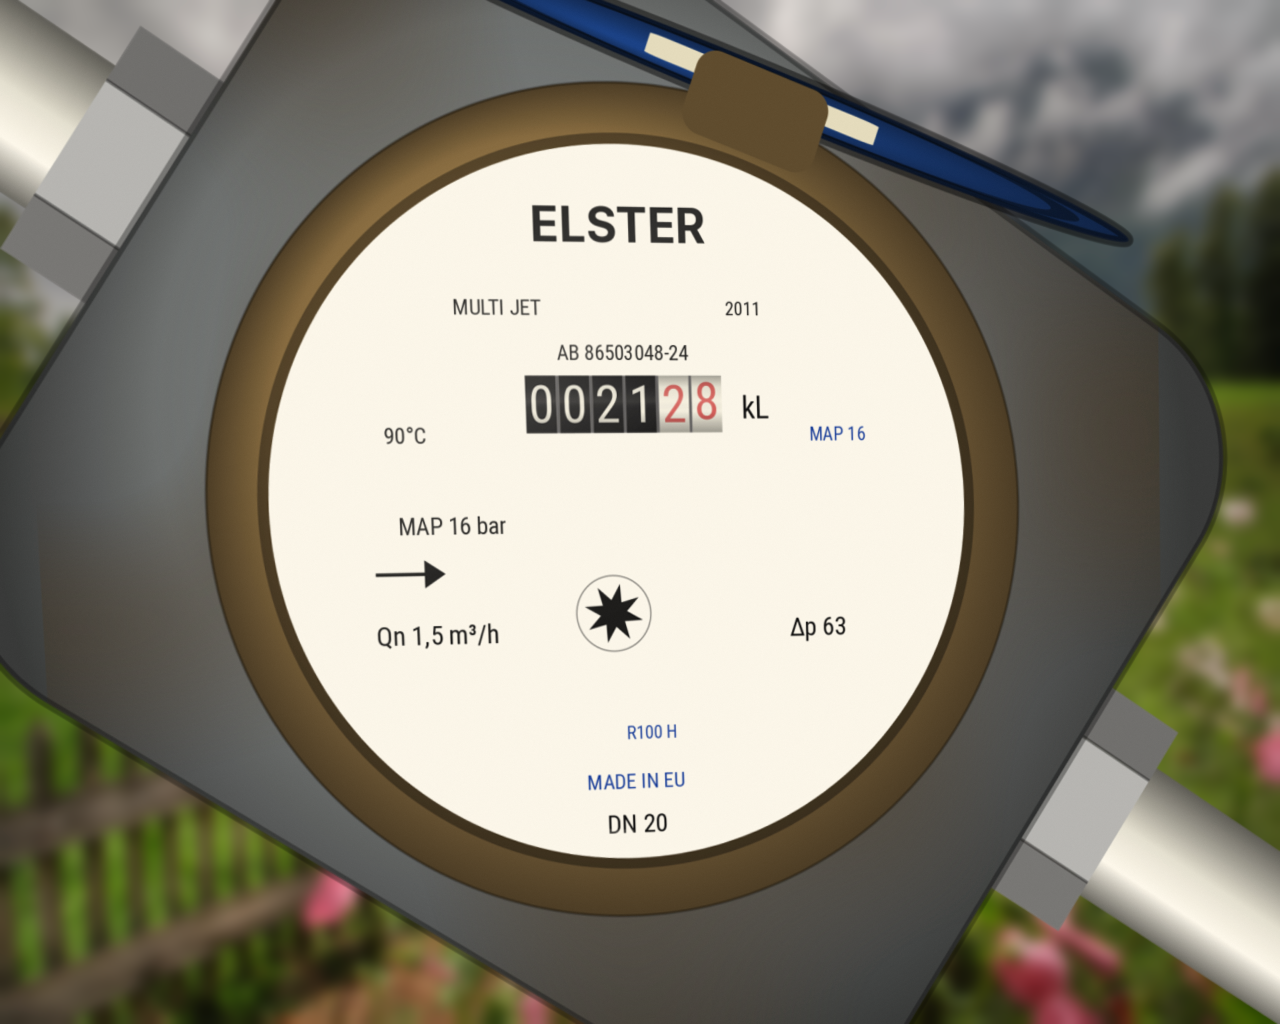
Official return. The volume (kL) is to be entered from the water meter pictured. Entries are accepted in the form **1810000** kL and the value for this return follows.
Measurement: **21.28** kL
